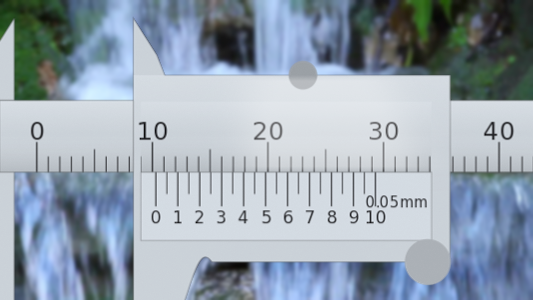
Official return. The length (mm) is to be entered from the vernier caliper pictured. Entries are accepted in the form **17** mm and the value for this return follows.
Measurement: **10.3** mm
